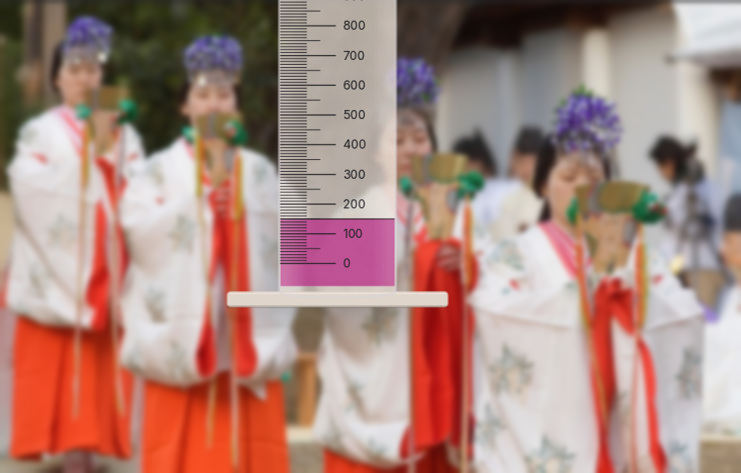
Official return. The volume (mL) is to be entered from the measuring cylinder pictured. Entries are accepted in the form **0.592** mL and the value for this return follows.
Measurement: **150** mL
